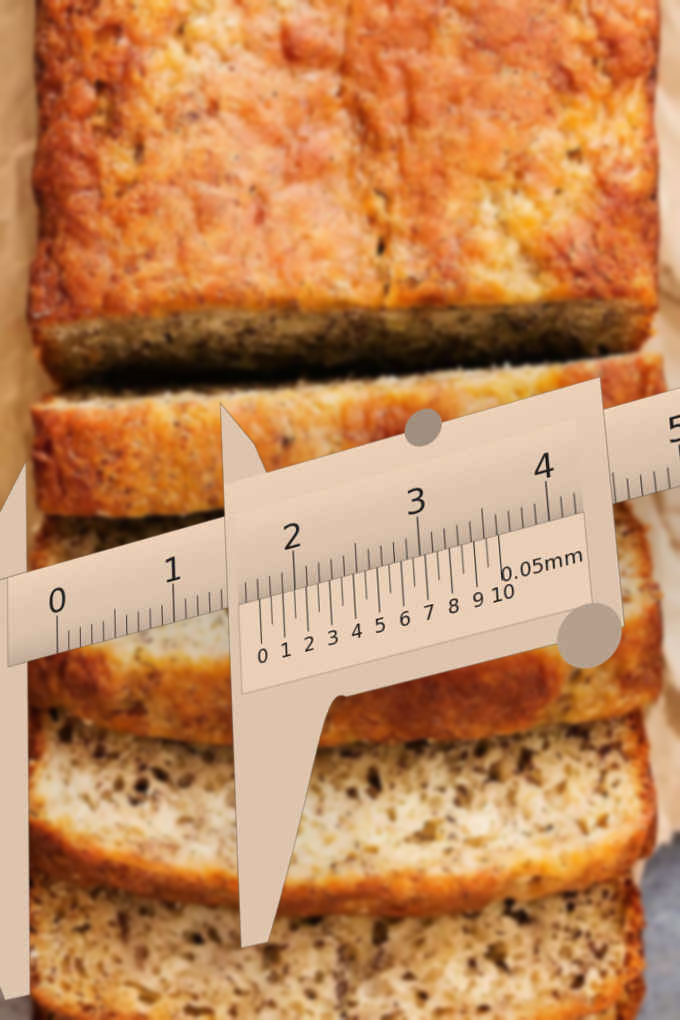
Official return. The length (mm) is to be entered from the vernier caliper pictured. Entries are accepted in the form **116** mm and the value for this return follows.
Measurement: **17.1** mm
